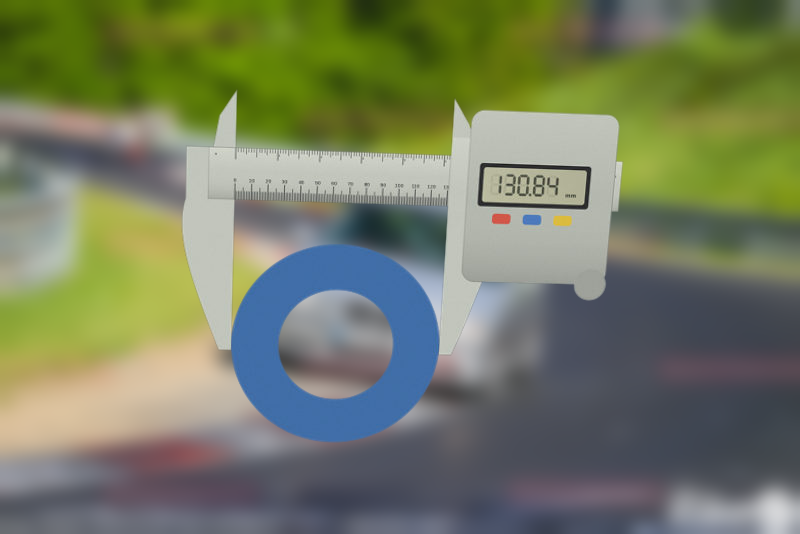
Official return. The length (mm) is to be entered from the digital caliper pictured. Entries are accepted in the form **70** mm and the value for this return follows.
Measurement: **130.84** mm
